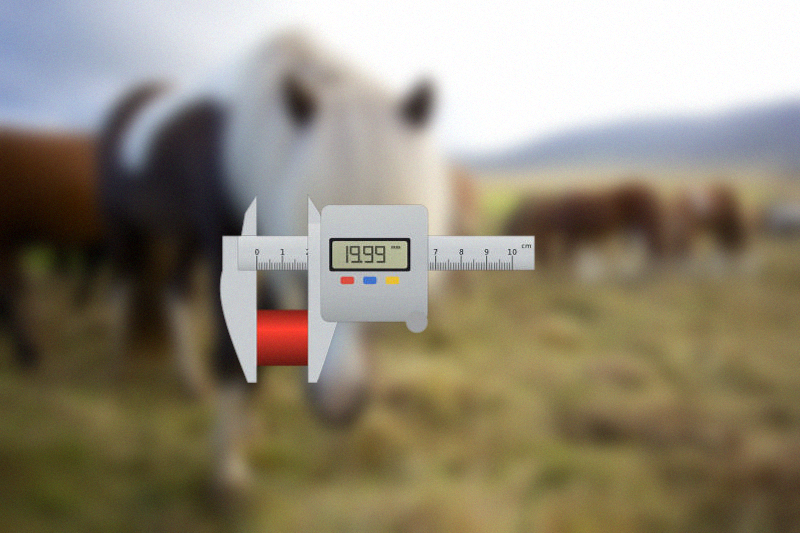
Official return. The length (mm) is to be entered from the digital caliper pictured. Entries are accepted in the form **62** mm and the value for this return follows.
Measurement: **19.99** mm
